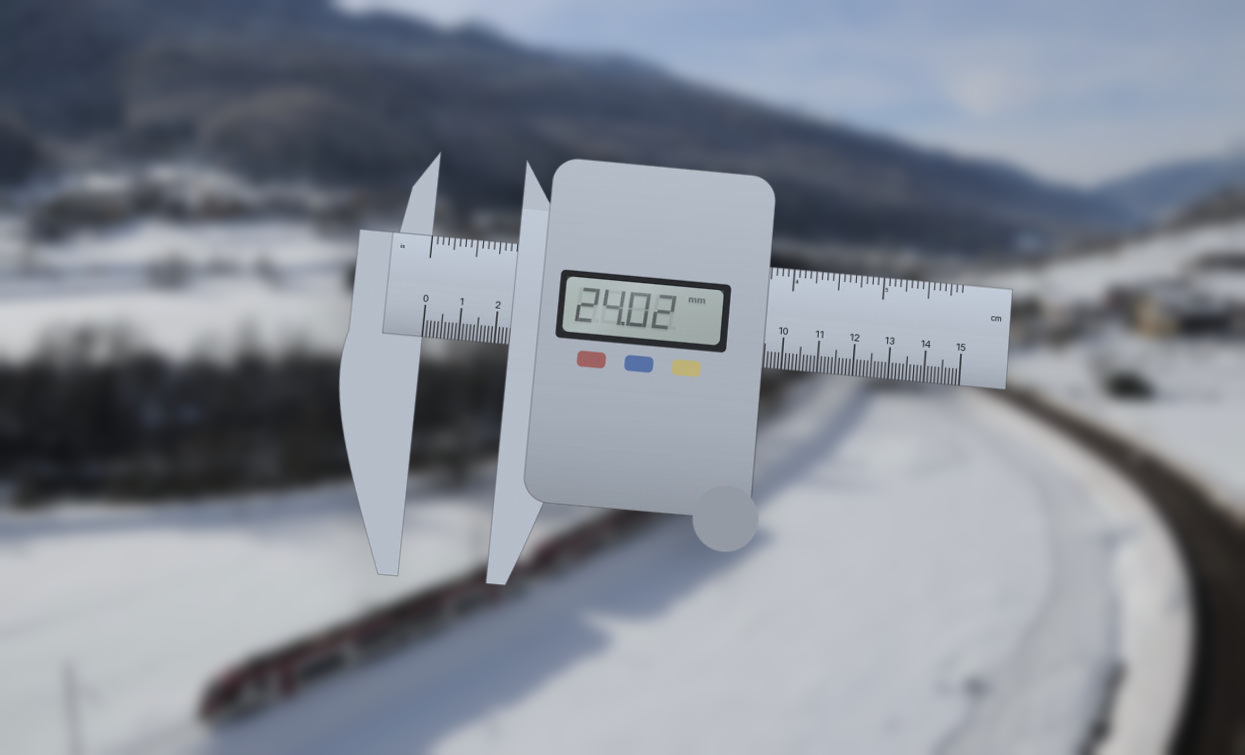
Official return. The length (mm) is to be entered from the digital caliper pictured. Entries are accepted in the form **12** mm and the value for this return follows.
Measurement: **24.02** mm
